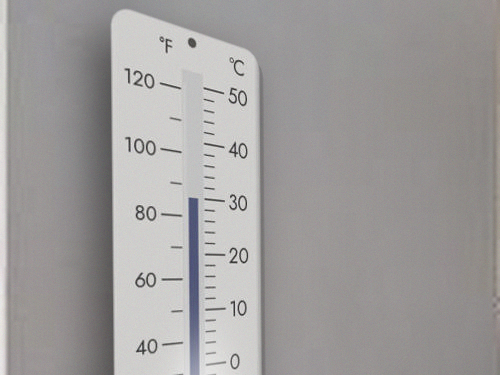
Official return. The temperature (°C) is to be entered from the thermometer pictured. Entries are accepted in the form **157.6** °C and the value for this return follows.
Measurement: **30** °C
